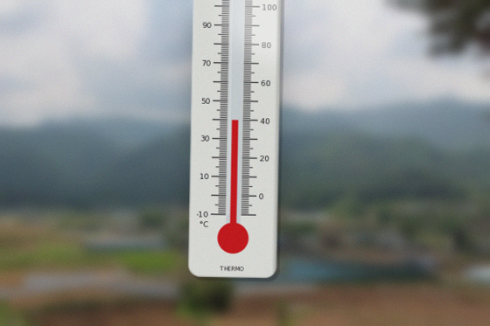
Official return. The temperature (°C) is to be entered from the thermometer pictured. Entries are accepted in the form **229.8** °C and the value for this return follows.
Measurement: **40** °C
